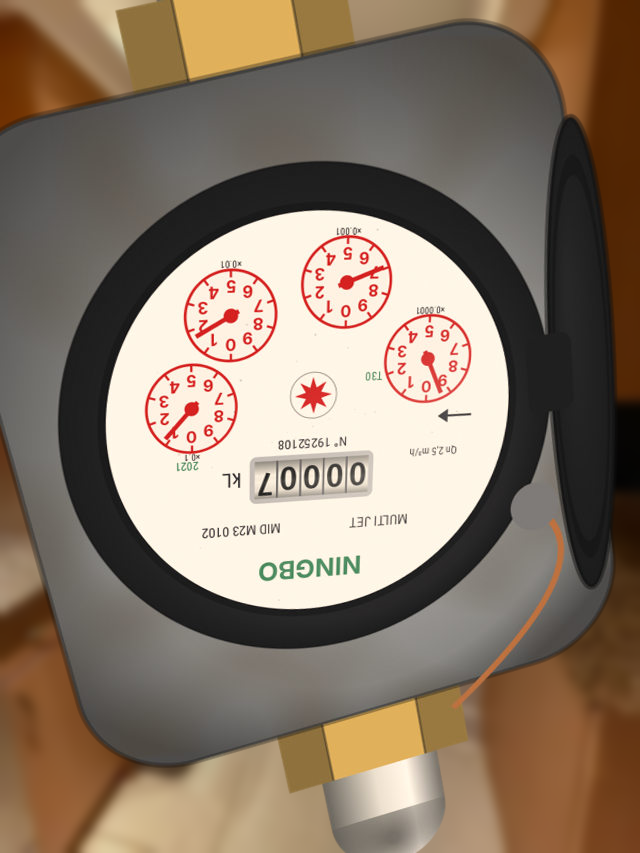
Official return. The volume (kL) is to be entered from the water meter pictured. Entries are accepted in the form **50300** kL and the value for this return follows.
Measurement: **7.1169** kL
